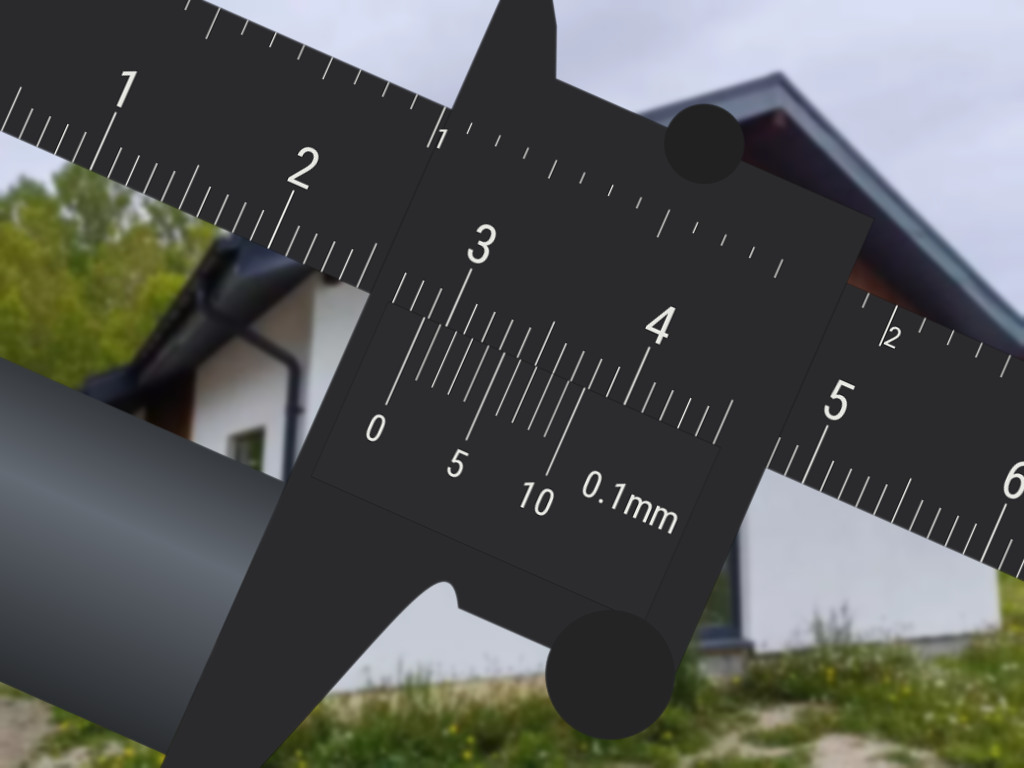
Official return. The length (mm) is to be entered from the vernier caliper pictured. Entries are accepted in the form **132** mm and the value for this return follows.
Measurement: **28.8** mm
